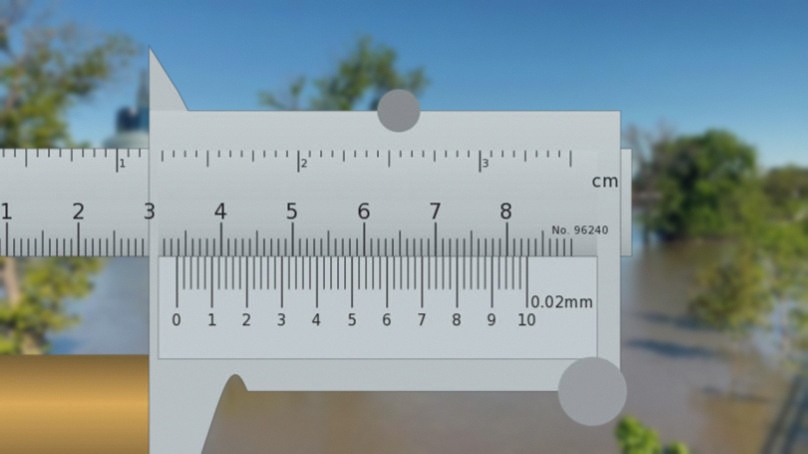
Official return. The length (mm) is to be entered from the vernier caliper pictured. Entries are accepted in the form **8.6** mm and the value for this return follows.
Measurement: **33.8** mm
